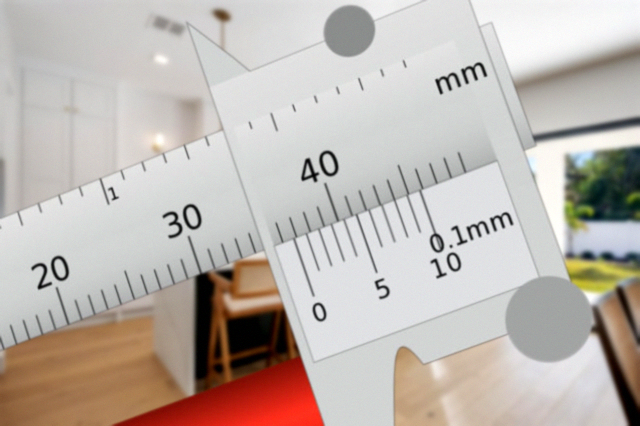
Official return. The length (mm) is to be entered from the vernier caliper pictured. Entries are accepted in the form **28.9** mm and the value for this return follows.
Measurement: **36.8** mm
